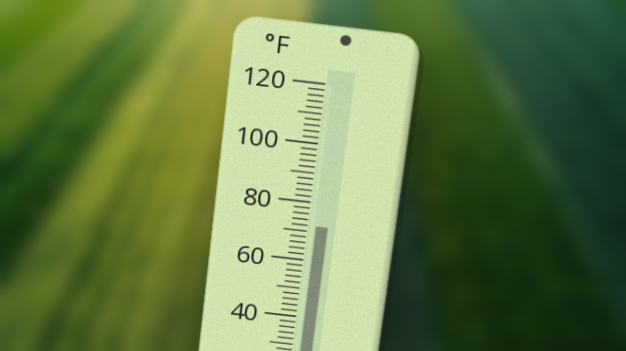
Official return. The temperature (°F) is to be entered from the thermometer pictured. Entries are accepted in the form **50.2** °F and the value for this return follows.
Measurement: **72** °F
